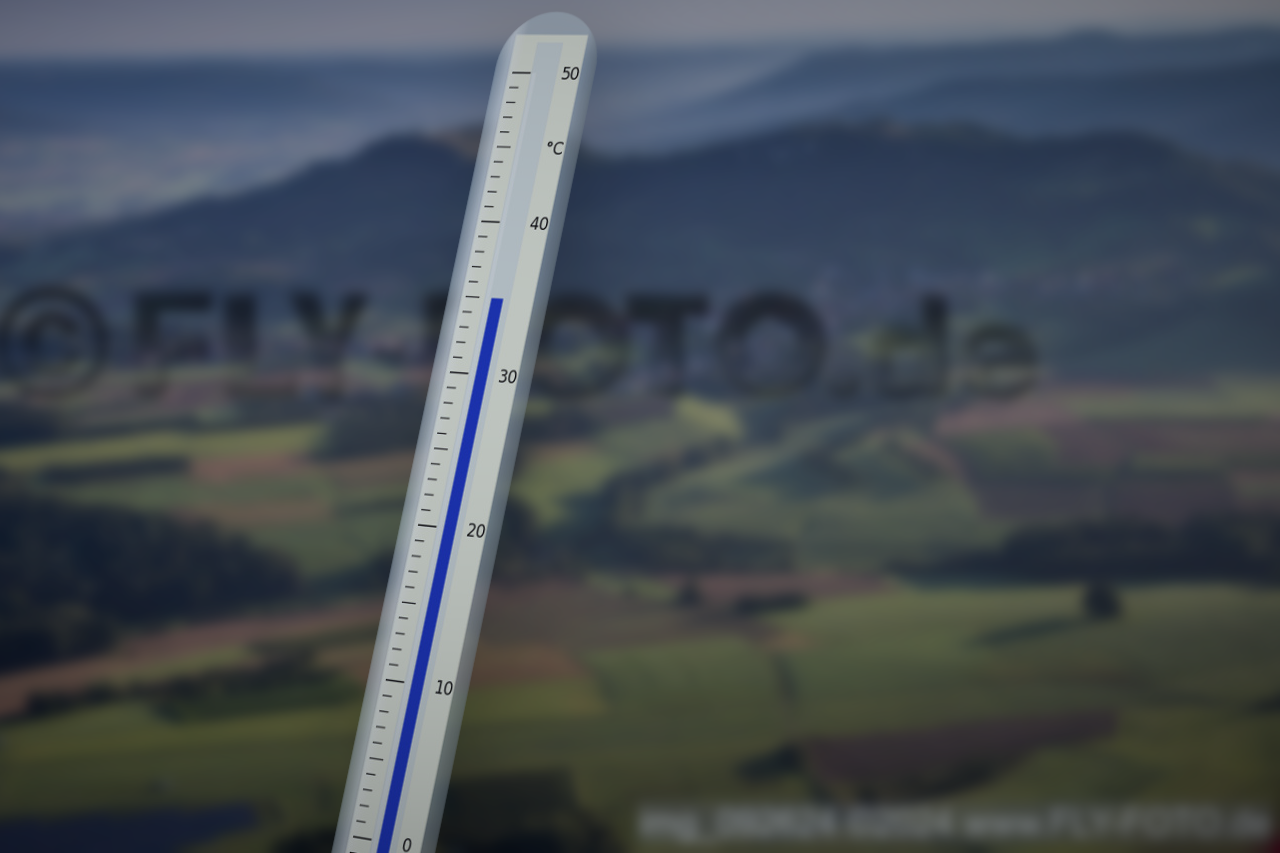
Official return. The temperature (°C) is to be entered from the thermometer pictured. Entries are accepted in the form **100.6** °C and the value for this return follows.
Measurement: **35** °C
